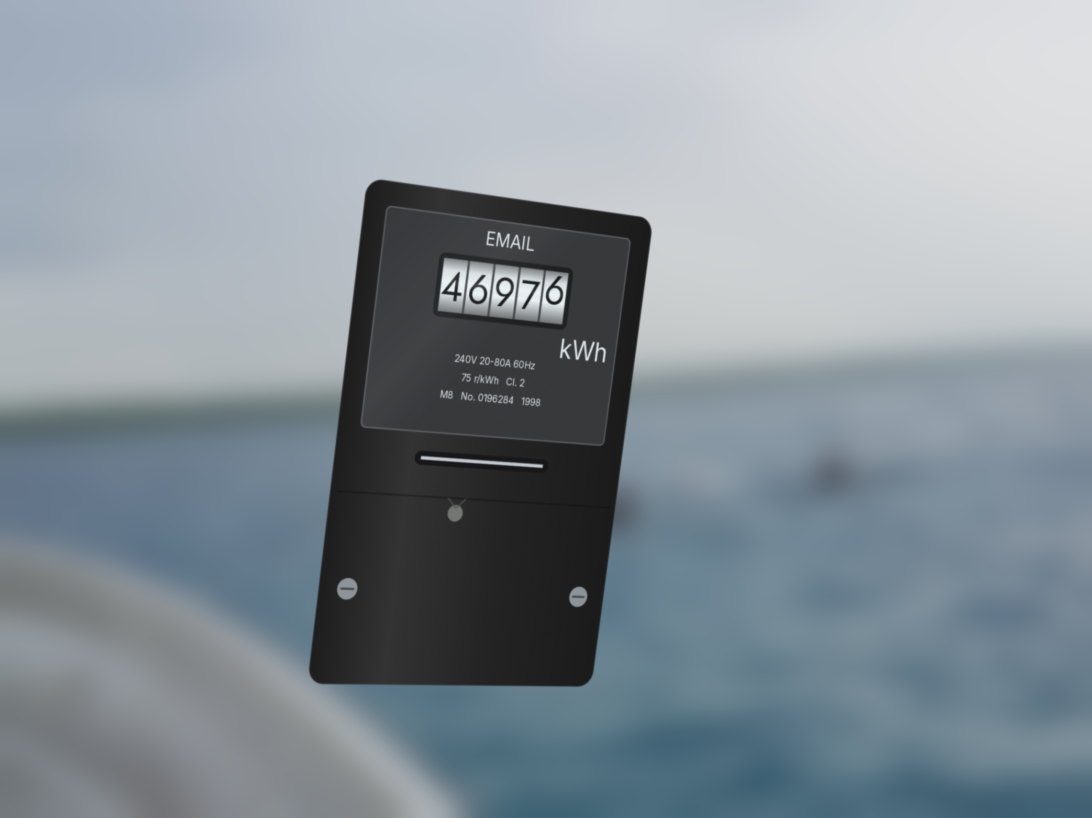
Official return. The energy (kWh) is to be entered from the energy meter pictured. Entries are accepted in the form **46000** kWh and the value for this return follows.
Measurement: **46976** kWh
